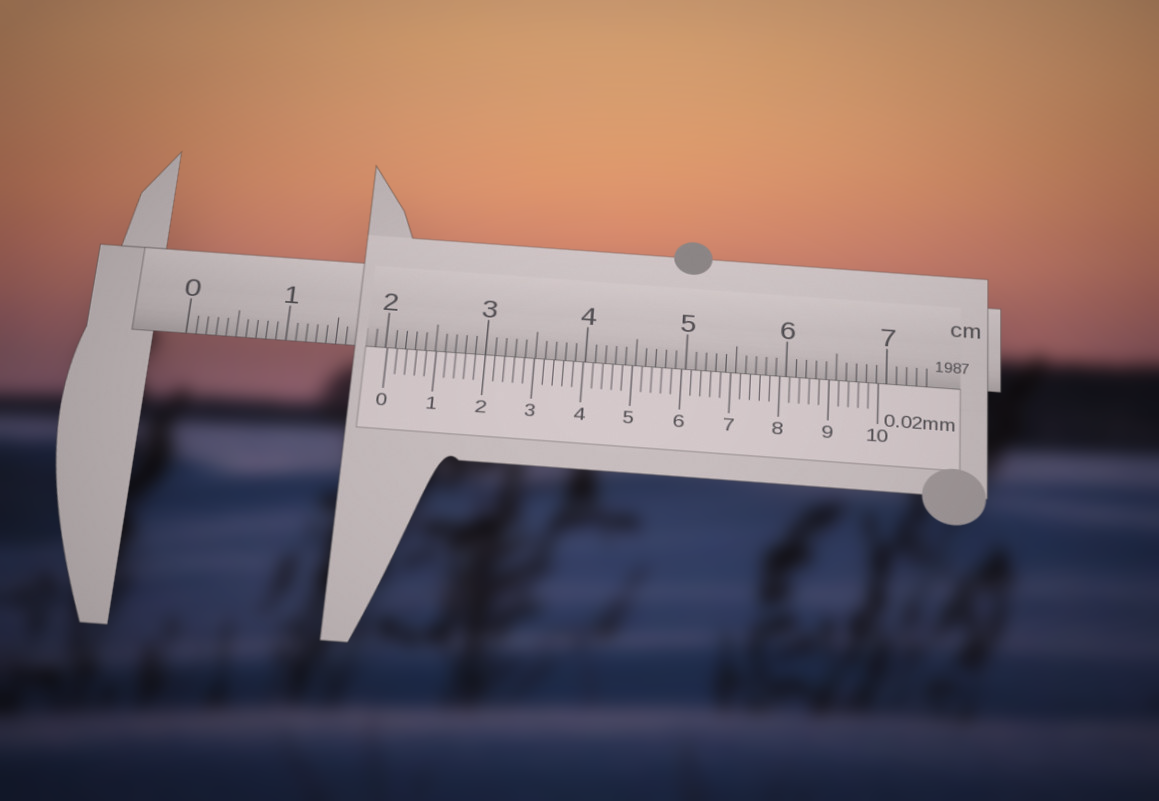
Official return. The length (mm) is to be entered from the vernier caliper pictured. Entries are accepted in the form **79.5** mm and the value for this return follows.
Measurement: **20.2** mm
